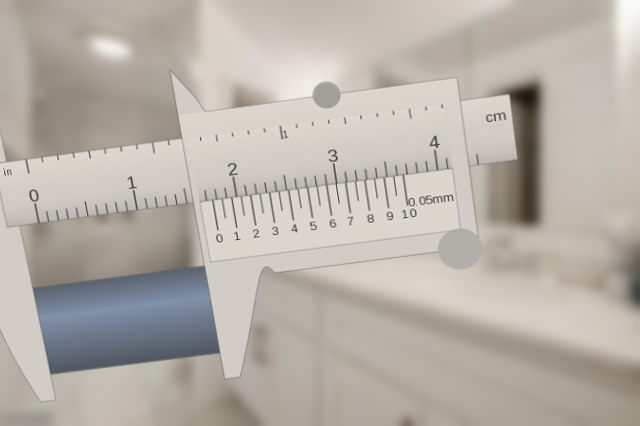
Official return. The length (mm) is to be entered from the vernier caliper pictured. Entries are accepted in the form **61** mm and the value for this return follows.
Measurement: **17.6** mm
